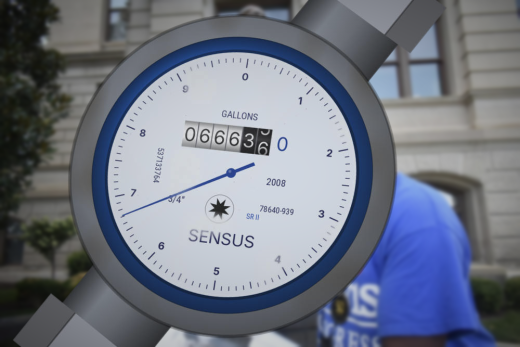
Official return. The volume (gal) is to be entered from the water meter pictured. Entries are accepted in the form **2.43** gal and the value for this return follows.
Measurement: **666356.7** gal
